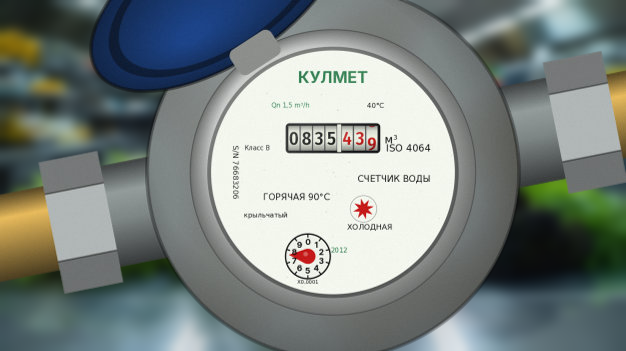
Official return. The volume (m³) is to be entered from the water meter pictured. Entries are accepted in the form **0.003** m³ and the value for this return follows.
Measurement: **835.4387** m³
